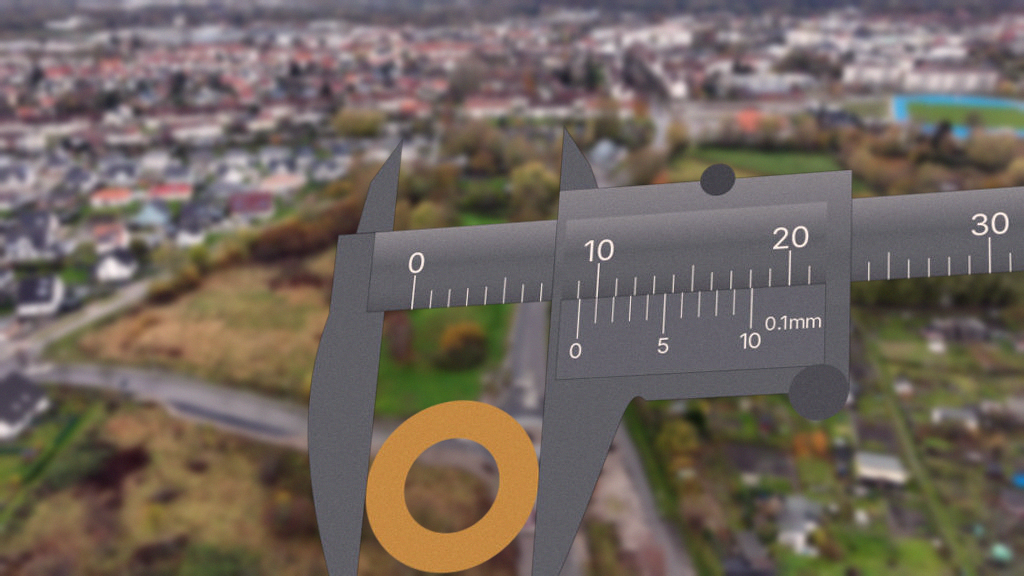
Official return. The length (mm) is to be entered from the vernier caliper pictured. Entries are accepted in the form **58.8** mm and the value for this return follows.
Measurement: **9.1** mm
